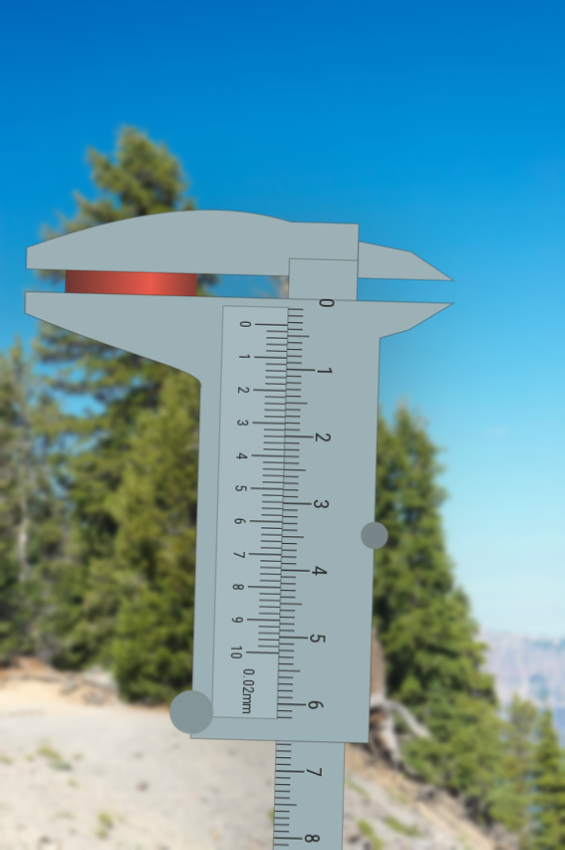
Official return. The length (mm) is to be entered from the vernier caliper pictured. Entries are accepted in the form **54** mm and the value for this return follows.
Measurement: **3.4** mm
